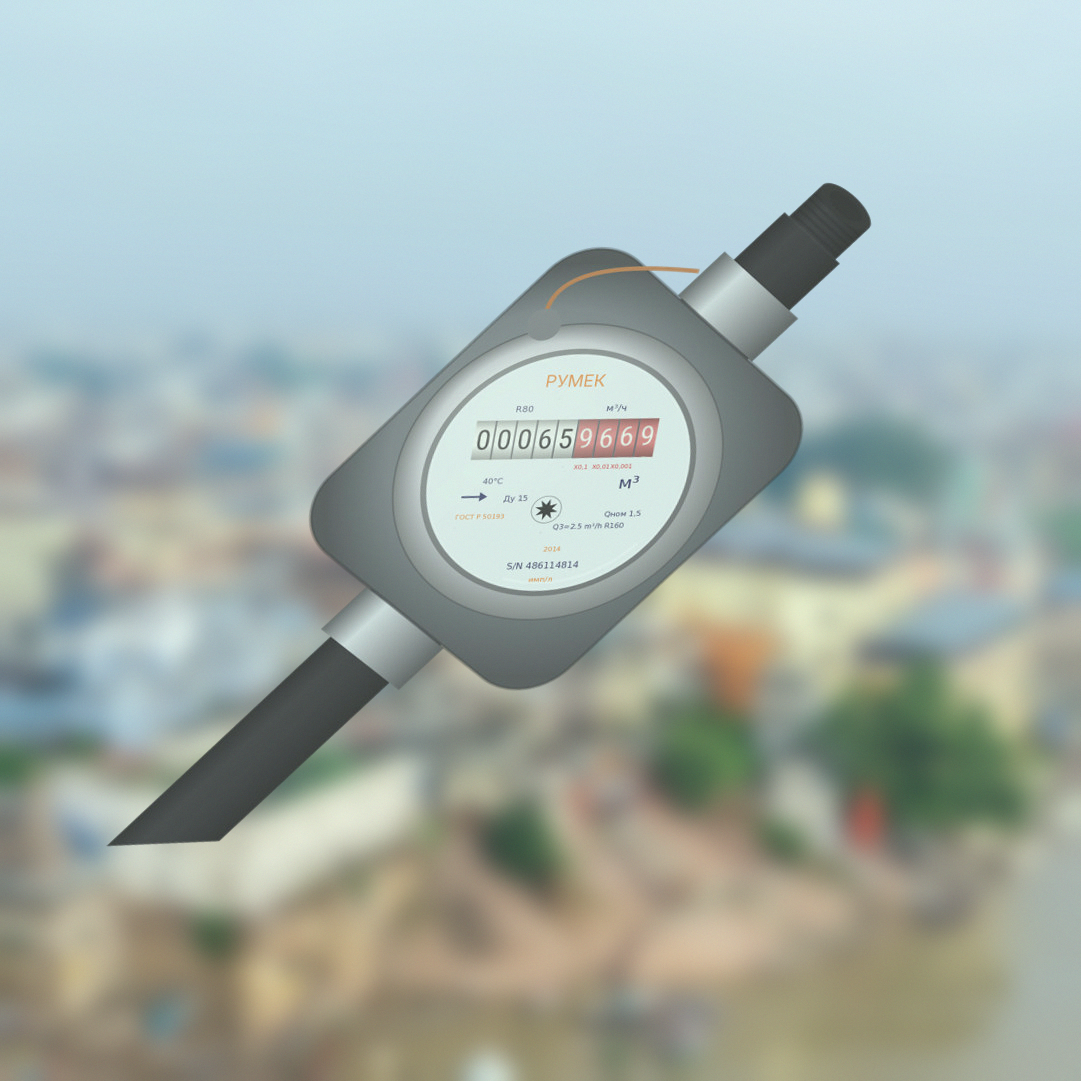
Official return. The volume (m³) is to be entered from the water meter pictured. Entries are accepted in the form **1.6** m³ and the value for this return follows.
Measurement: **65.9669** m³
